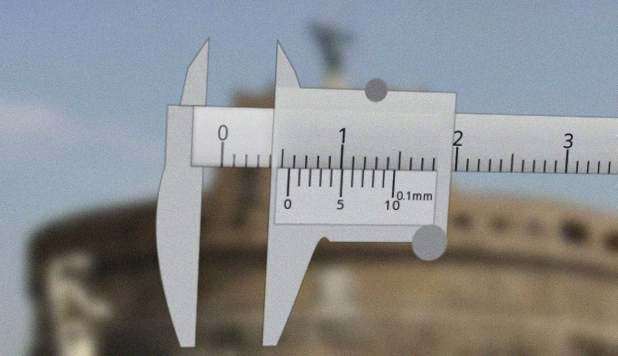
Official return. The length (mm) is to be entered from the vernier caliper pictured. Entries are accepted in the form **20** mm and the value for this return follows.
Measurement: **5.6** mm
